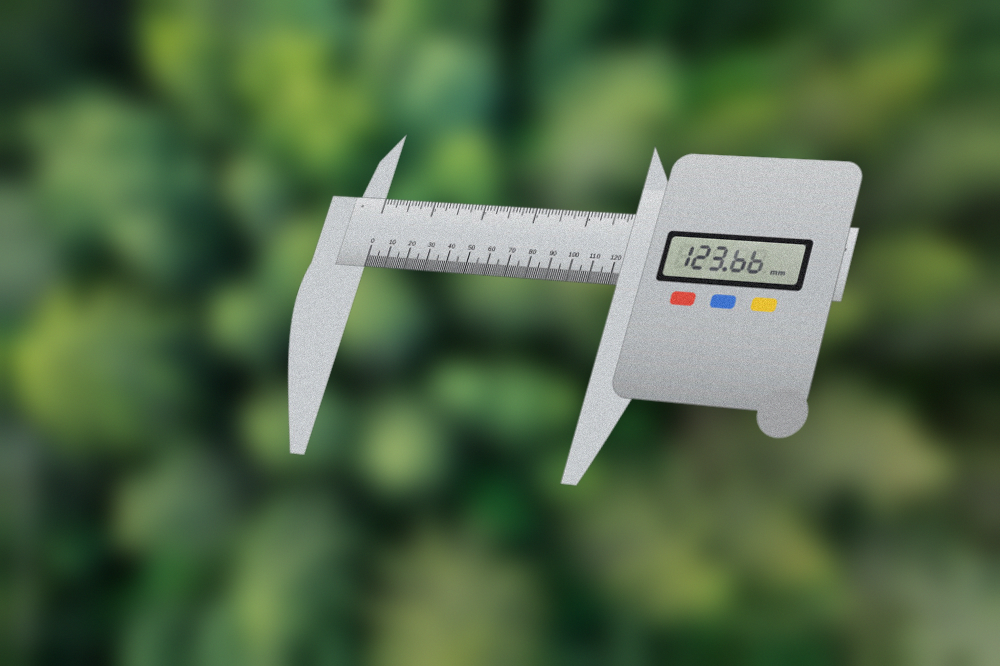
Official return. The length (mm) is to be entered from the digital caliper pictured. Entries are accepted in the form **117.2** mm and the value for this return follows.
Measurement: **123.66** mm
